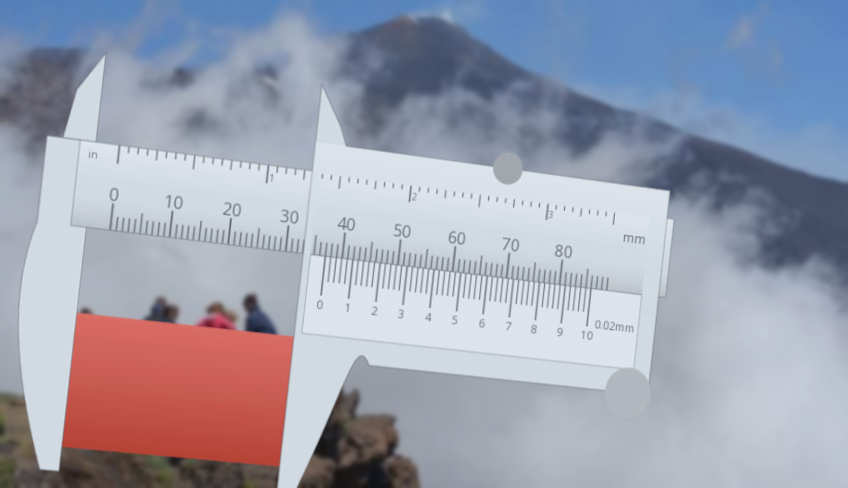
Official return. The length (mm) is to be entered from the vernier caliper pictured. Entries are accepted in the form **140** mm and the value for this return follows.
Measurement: **37.0** mm
